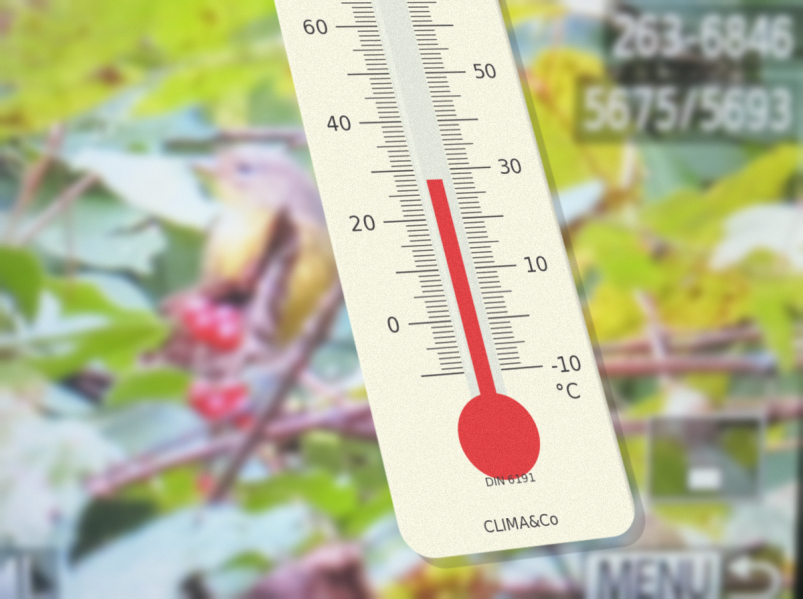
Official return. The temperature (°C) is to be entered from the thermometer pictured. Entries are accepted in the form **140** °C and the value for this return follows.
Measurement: **28** °C
